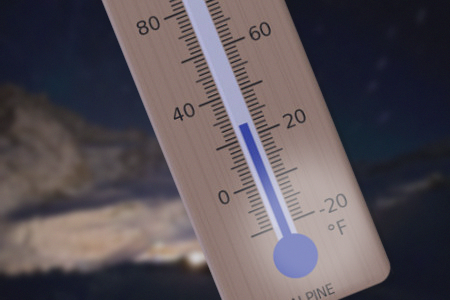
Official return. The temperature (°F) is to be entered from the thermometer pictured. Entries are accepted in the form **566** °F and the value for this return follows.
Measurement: **26** °F
